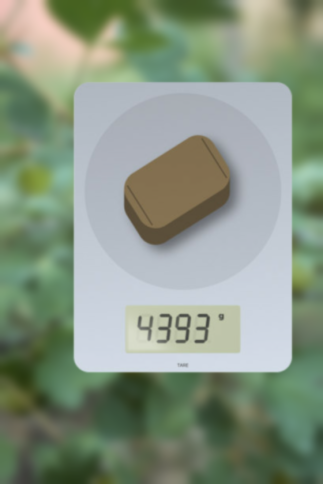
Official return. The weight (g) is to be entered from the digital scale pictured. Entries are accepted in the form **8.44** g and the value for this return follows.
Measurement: **4393** g
